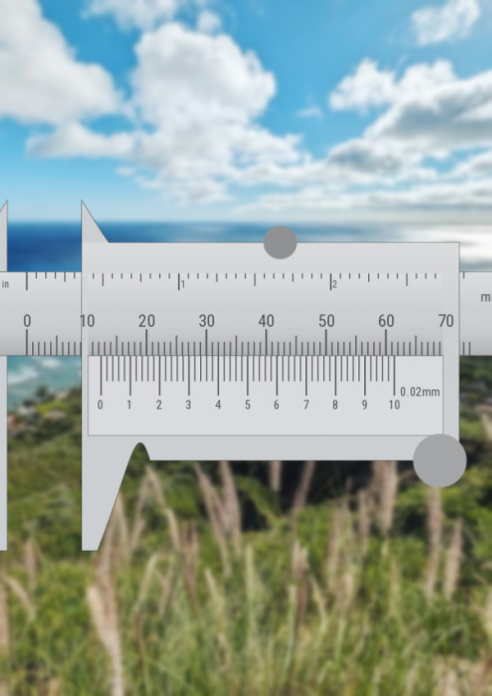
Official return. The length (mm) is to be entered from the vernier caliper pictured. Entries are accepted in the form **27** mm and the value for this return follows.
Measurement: **12.4** mm
